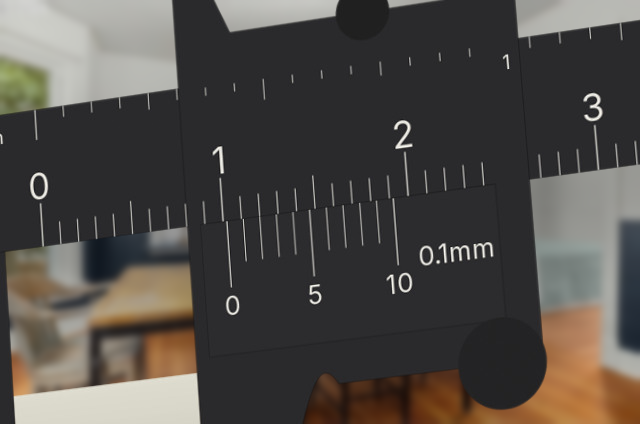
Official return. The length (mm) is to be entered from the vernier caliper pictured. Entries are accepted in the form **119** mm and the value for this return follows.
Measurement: **10.2** mm
